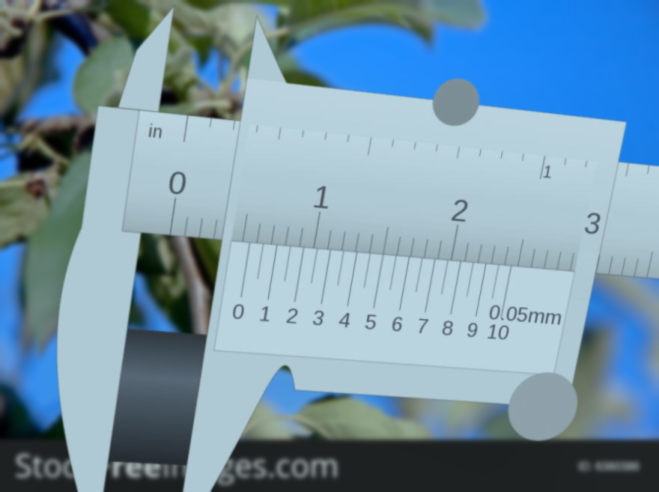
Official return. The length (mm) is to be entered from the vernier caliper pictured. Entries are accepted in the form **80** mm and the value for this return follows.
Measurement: **5.5** mm
